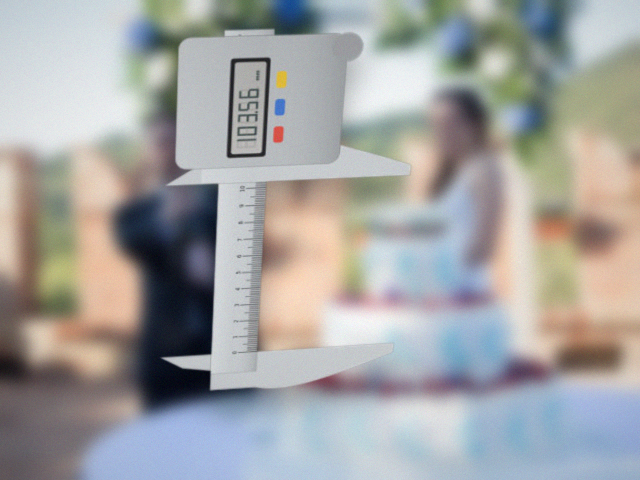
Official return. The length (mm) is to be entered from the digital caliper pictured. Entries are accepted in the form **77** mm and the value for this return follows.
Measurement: **103.56** mm
